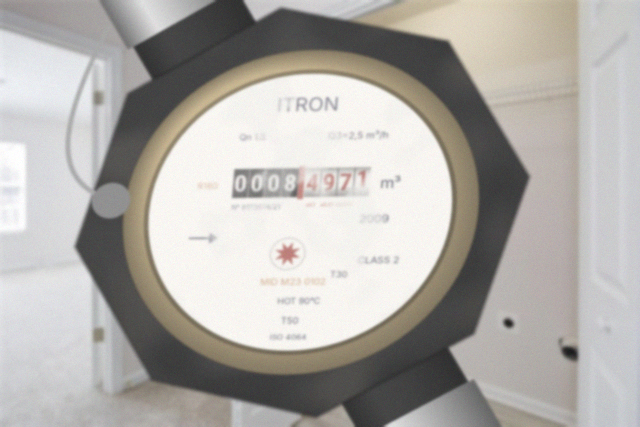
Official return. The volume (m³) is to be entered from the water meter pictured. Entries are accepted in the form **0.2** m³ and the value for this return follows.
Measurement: **8.4971** m³
